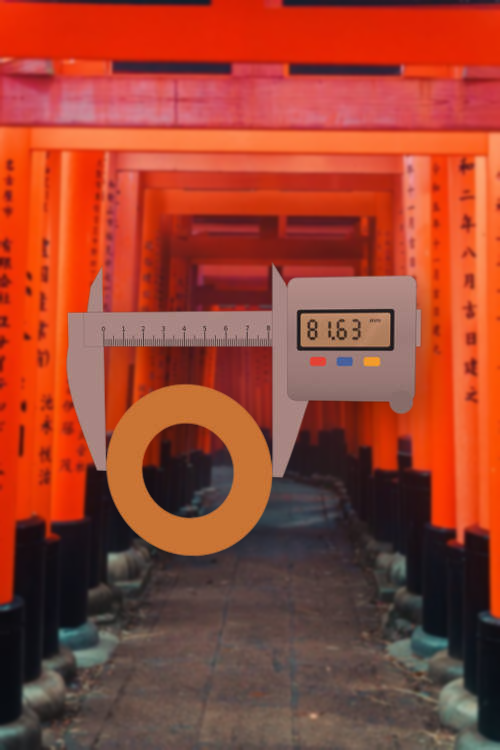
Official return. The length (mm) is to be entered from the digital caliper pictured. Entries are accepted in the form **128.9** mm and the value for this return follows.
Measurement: **81.63** mm
